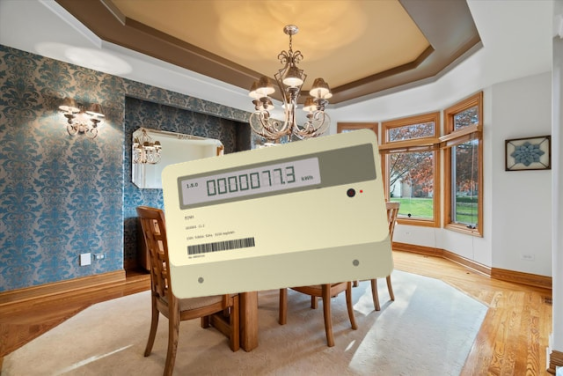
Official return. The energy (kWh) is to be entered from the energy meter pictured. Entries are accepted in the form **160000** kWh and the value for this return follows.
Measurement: **77.3** kWh
